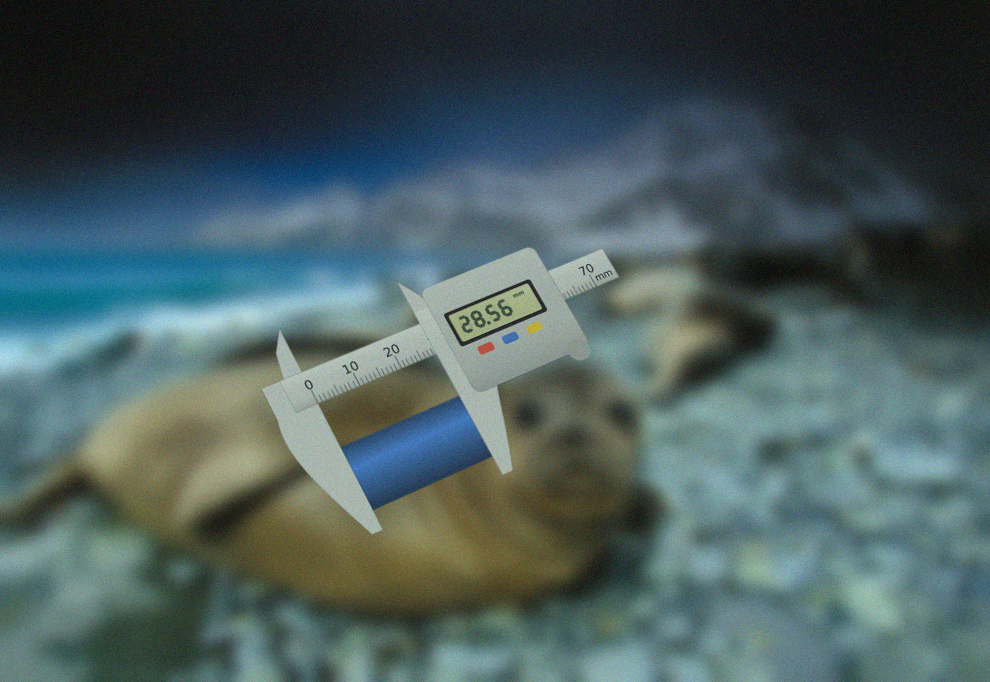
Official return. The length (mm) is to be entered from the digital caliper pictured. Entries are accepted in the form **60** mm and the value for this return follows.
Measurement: **28.56** mm
